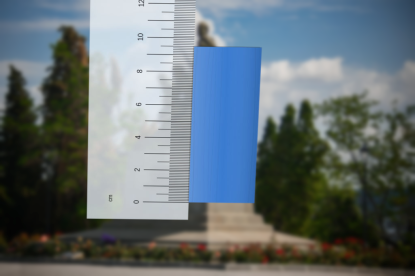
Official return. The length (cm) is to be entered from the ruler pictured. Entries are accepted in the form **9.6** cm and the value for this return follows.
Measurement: **9.5** cm
